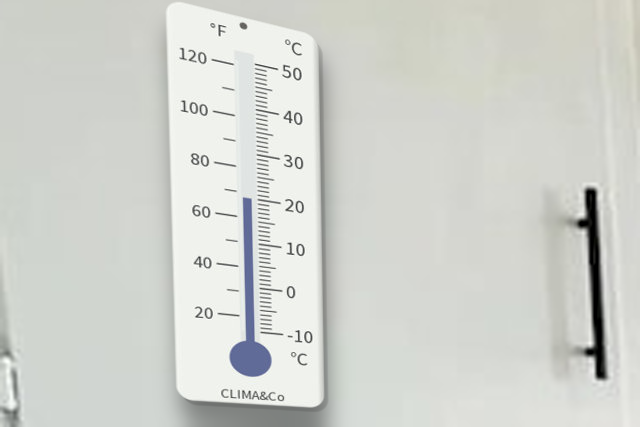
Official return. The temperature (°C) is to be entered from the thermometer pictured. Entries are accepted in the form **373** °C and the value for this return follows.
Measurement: **20** °C
